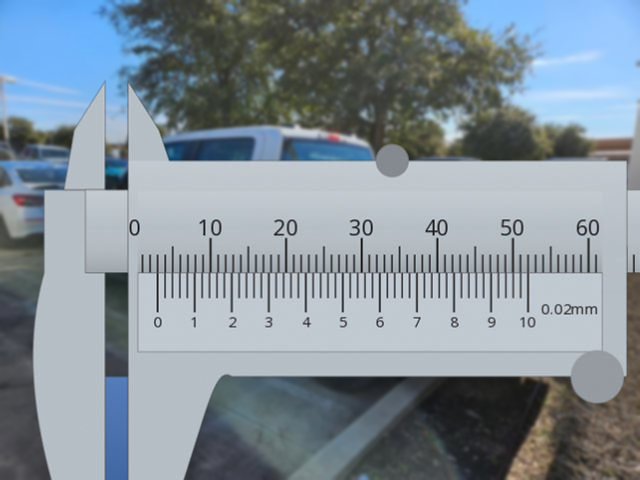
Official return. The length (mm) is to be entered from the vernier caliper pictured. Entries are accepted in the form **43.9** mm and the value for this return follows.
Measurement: **3.0** mm
